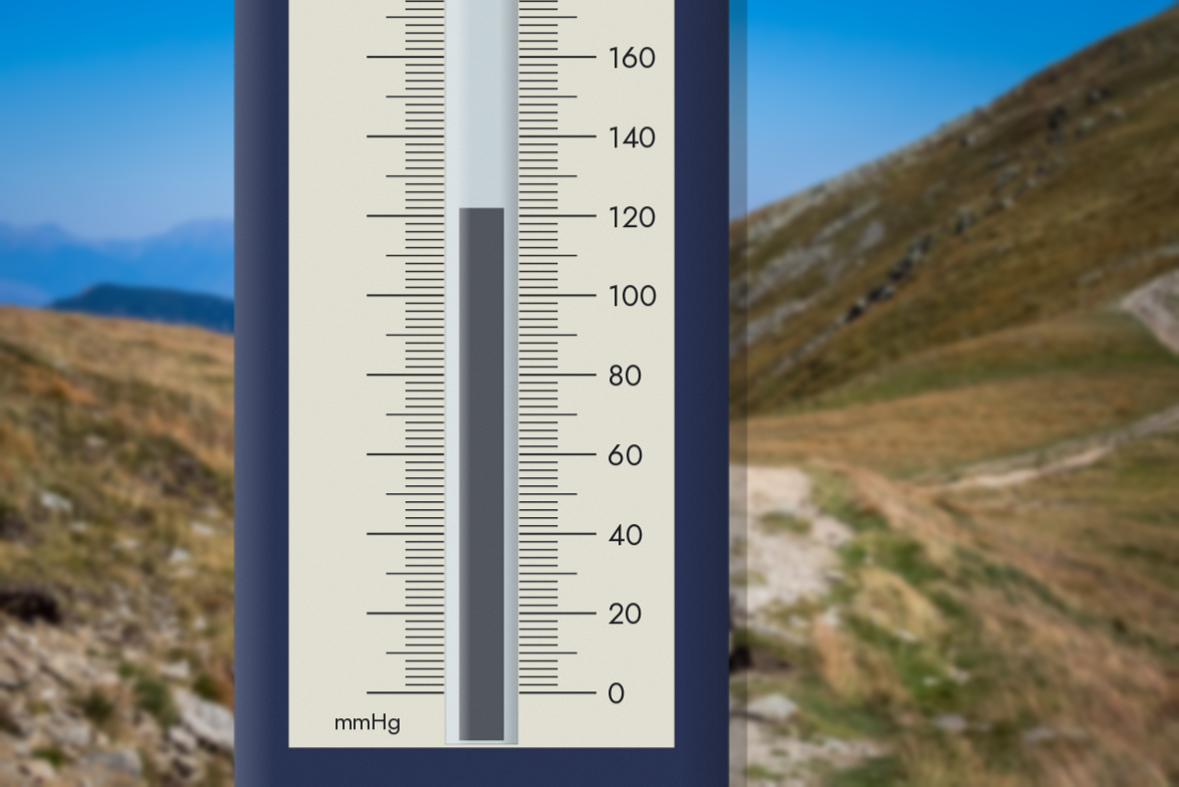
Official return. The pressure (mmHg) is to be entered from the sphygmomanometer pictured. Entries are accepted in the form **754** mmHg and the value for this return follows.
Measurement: **122** mmHg
